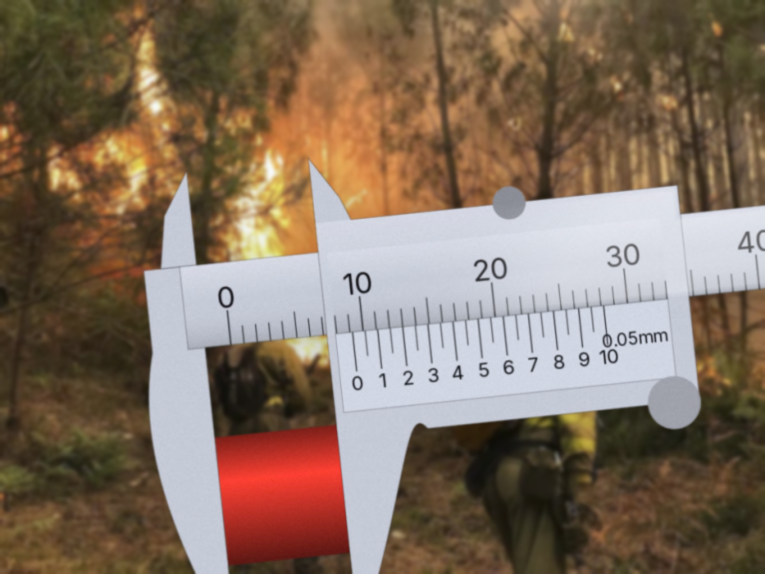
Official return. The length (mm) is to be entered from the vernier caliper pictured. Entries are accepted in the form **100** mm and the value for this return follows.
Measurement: **9.2** mm
